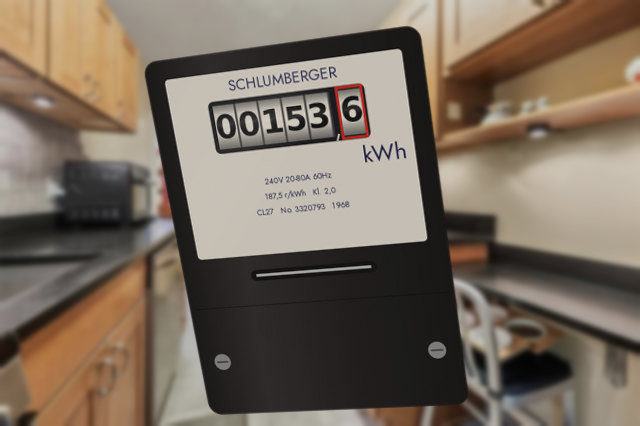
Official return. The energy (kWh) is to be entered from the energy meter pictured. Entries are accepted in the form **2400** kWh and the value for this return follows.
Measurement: **153.6** kWh
